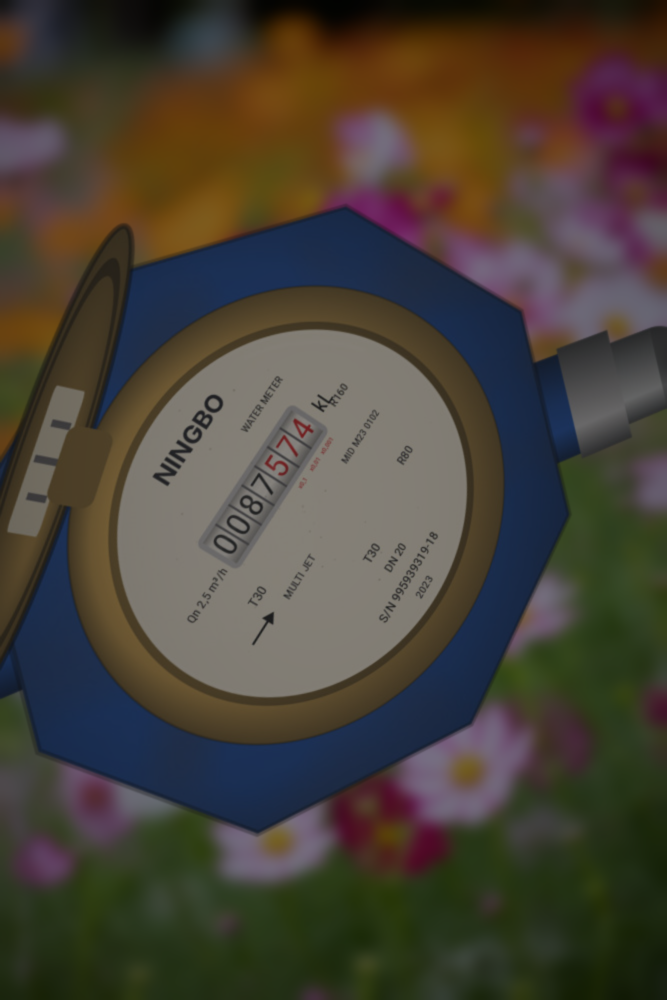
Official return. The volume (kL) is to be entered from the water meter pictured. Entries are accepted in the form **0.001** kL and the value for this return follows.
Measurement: **87.574** kL
